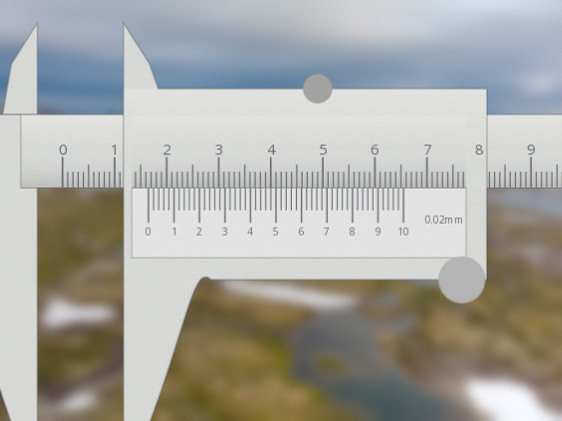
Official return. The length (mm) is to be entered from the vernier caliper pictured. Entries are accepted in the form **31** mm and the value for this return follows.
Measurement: **16.5** mm
